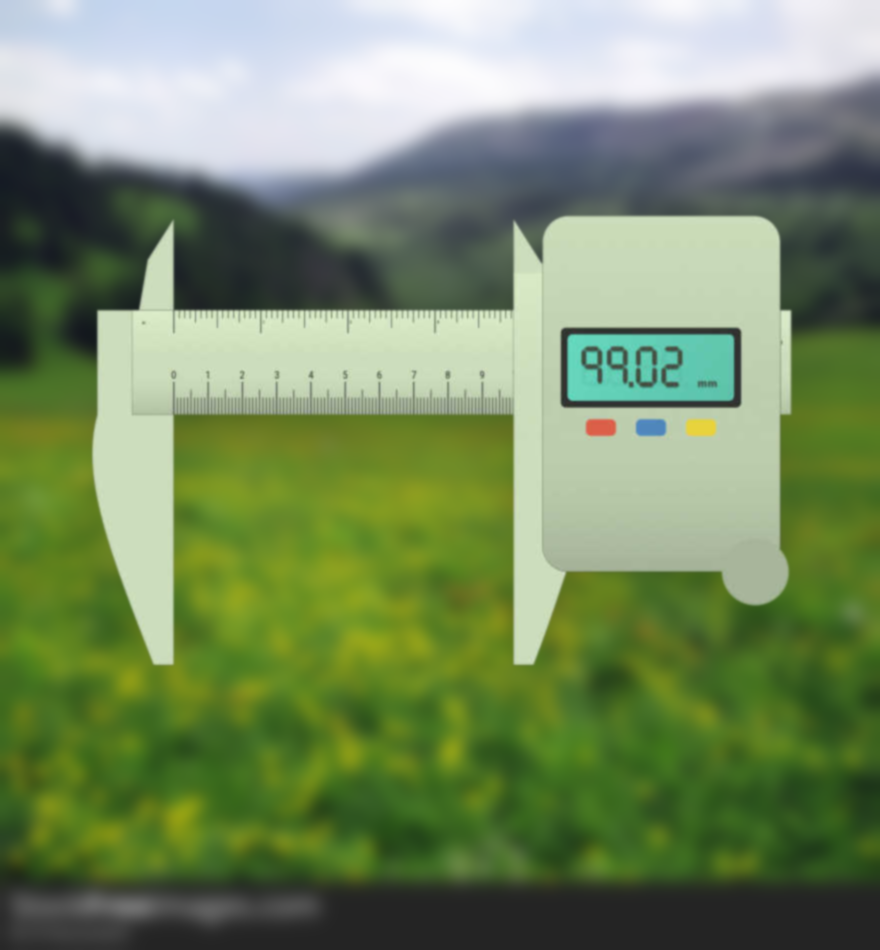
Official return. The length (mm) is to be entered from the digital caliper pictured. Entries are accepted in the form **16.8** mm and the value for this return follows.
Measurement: **99.02** mm
